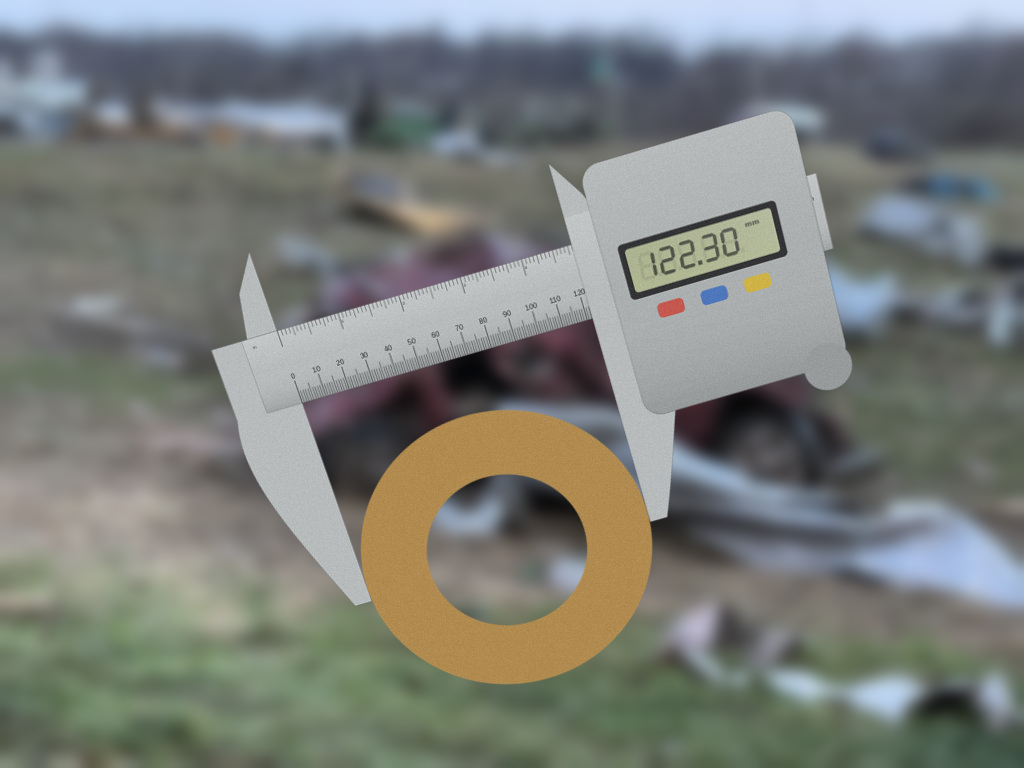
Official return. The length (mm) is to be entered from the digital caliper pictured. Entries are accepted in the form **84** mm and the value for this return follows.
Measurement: **122.30** mm
